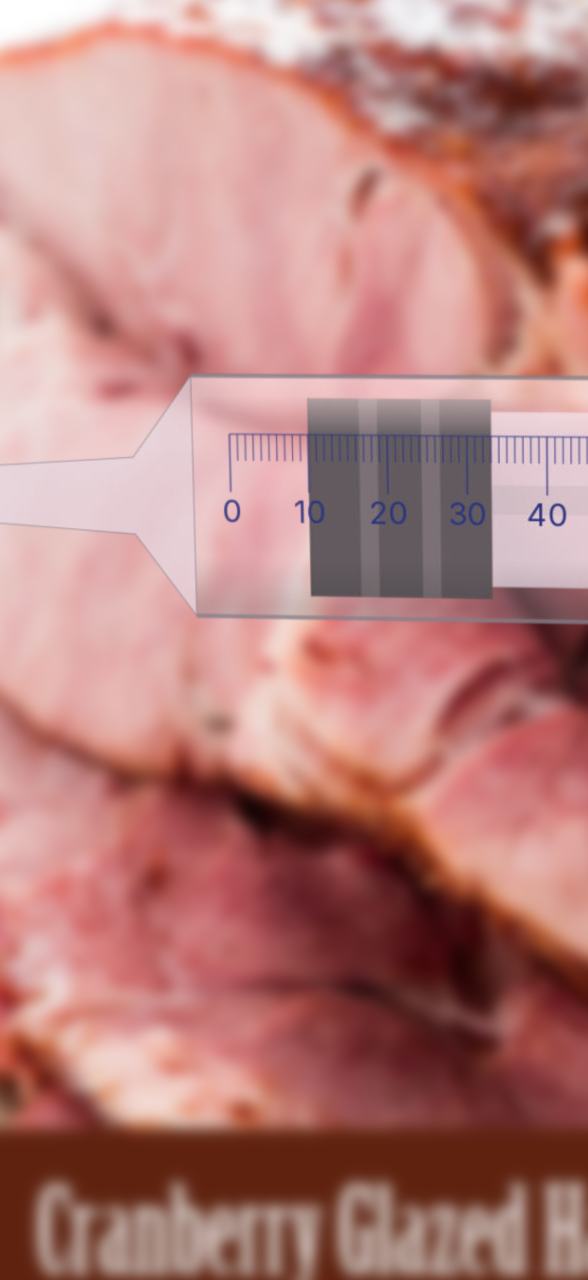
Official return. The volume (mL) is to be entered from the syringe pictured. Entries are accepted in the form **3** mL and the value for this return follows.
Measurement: **10** mL
